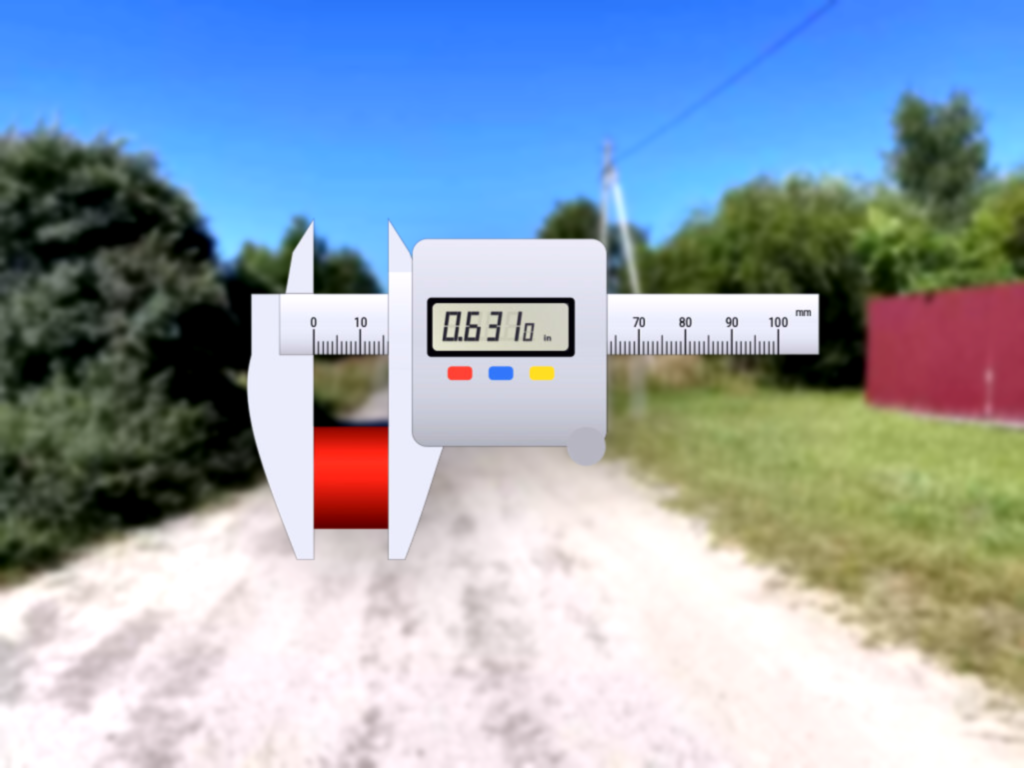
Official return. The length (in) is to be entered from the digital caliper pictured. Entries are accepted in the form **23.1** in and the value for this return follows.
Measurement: **0.6310** in
